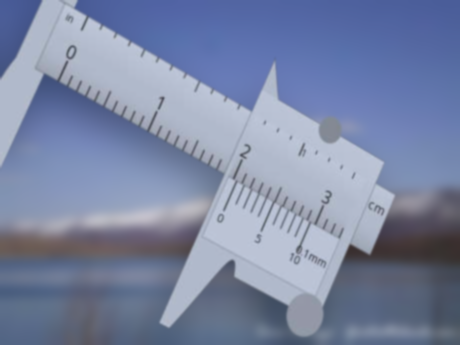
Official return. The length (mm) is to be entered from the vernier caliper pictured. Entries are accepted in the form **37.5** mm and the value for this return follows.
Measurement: **20.4** mm
